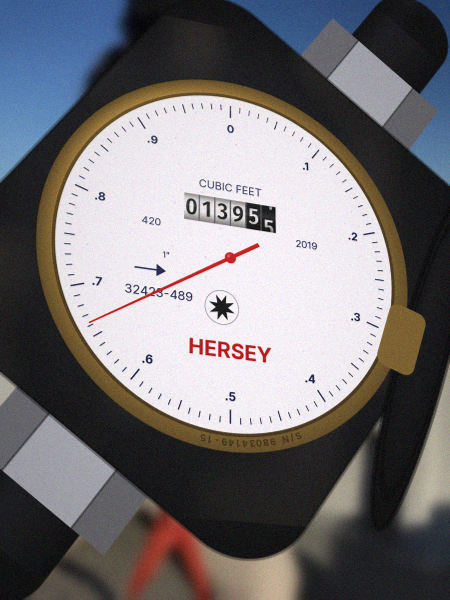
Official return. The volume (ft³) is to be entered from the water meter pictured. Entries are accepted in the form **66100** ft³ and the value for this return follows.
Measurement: **13954.66** ft³
